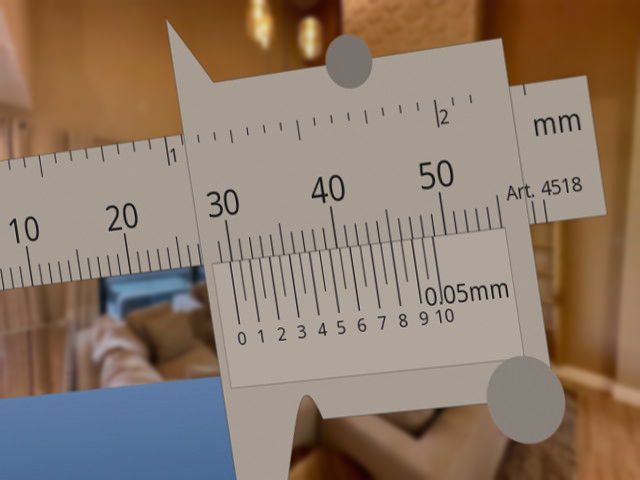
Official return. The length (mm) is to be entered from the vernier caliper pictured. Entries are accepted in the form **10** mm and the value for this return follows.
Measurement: **29.8** mm
